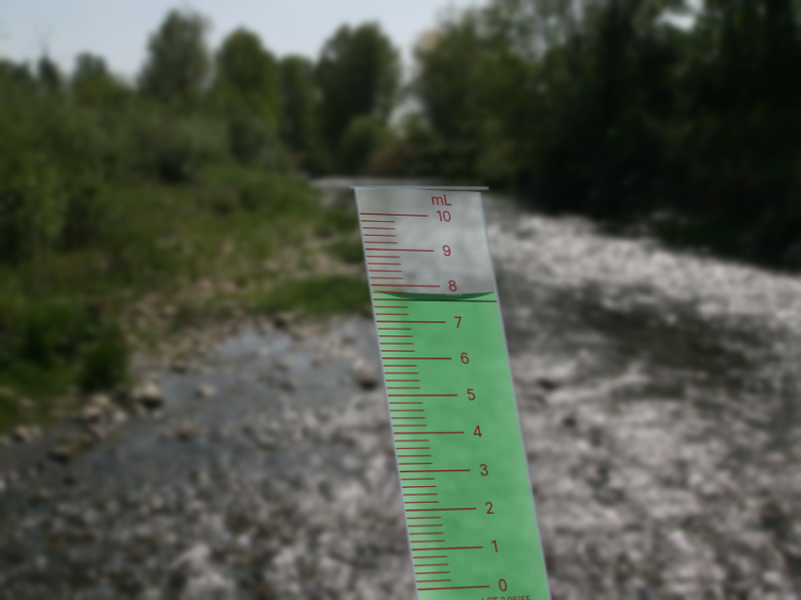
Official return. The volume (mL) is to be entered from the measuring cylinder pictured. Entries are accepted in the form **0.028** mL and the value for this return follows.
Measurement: **7.6** mL
